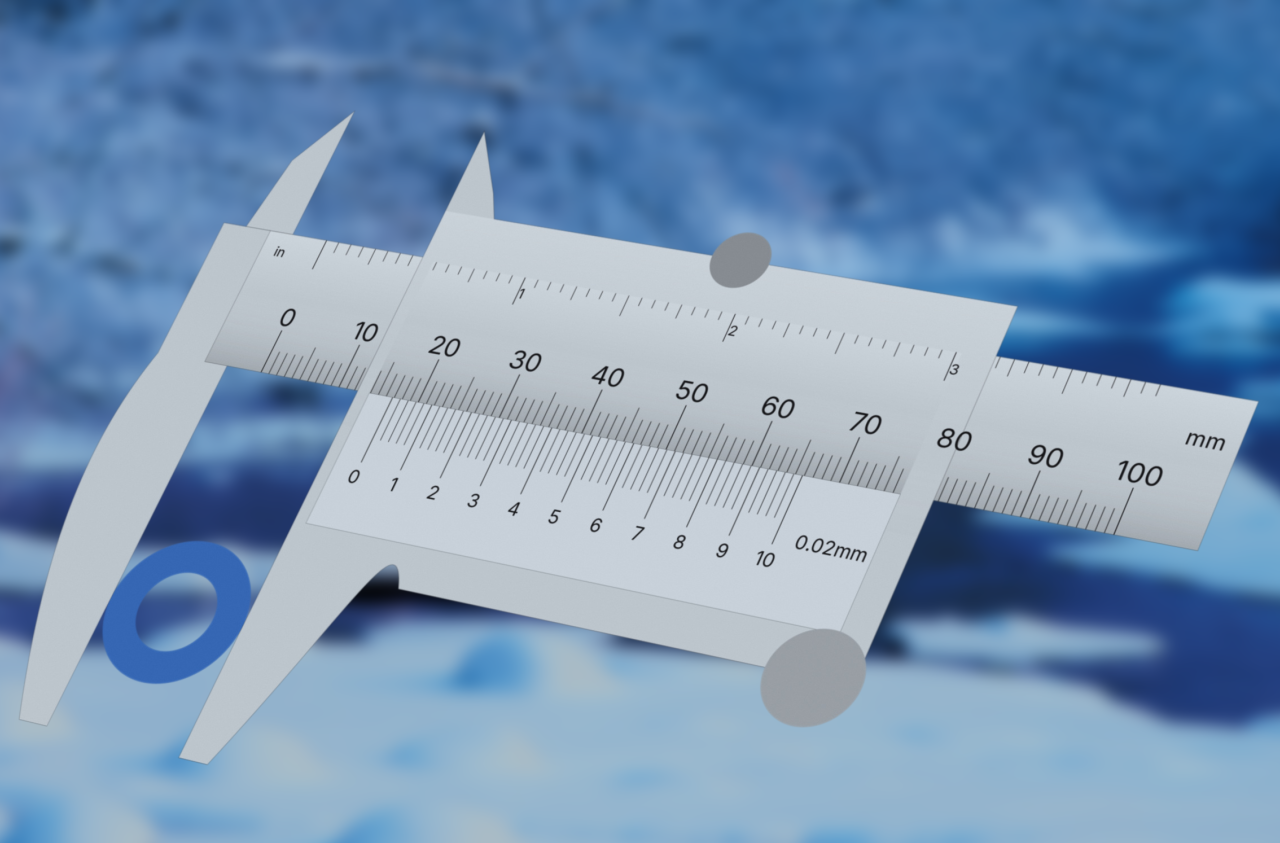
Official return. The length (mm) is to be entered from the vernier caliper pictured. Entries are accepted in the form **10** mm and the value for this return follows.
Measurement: **16.8** mm
